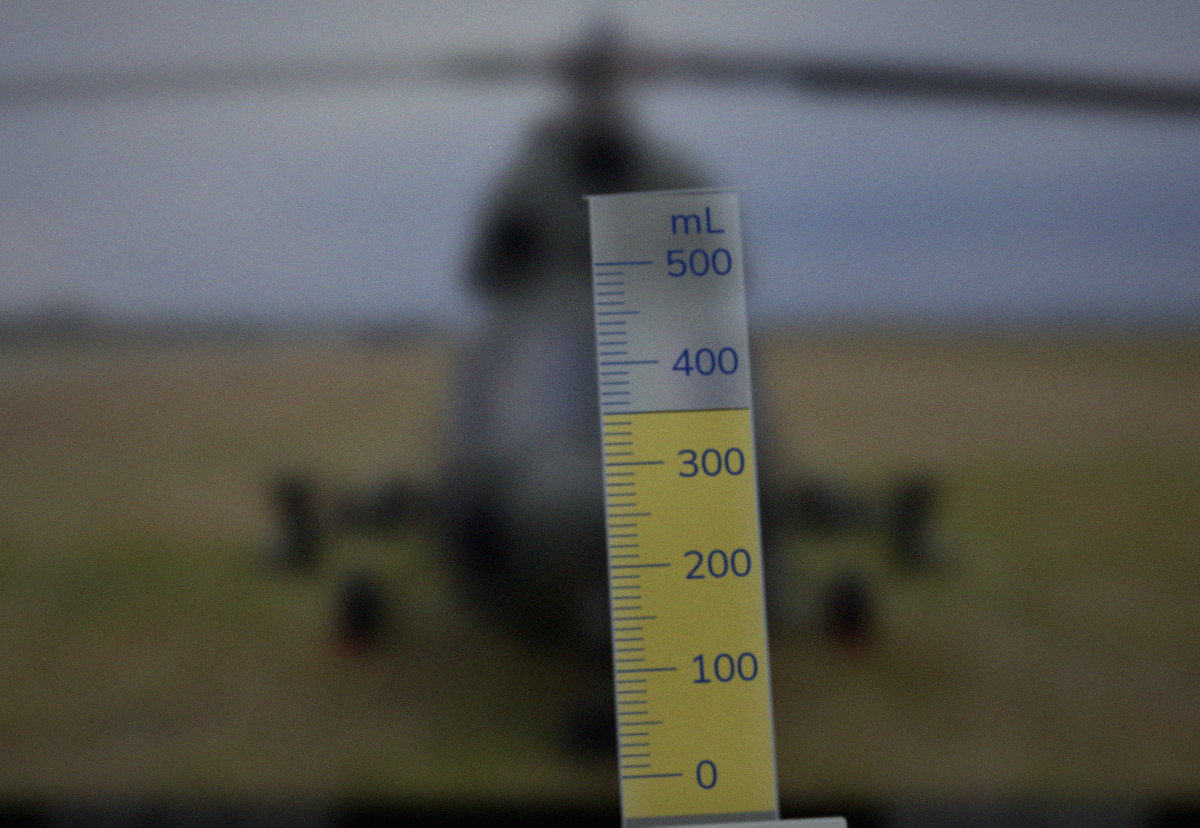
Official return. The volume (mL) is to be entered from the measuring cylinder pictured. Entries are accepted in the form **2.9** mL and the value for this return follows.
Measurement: **350** mL
